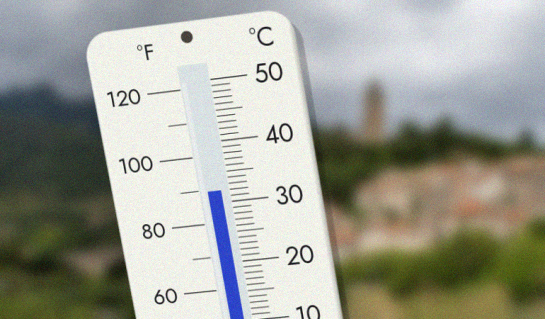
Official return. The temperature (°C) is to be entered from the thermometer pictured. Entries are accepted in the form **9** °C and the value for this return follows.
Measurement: **32** °C
